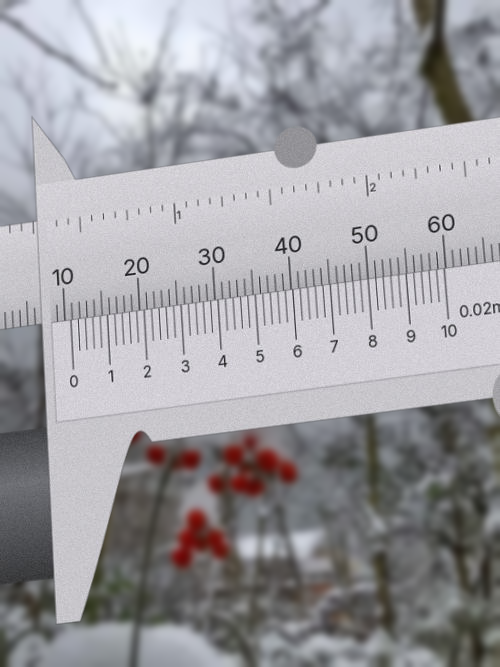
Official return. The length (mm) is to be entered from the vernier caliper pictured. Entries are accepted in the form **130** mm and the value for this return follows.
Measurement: **10.8** mm
